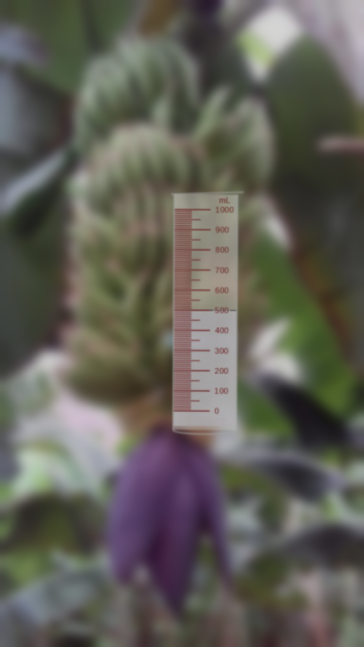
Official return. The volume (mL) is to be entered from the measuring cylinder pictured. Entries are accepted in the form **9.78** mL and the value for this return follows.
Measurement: **500** mL
